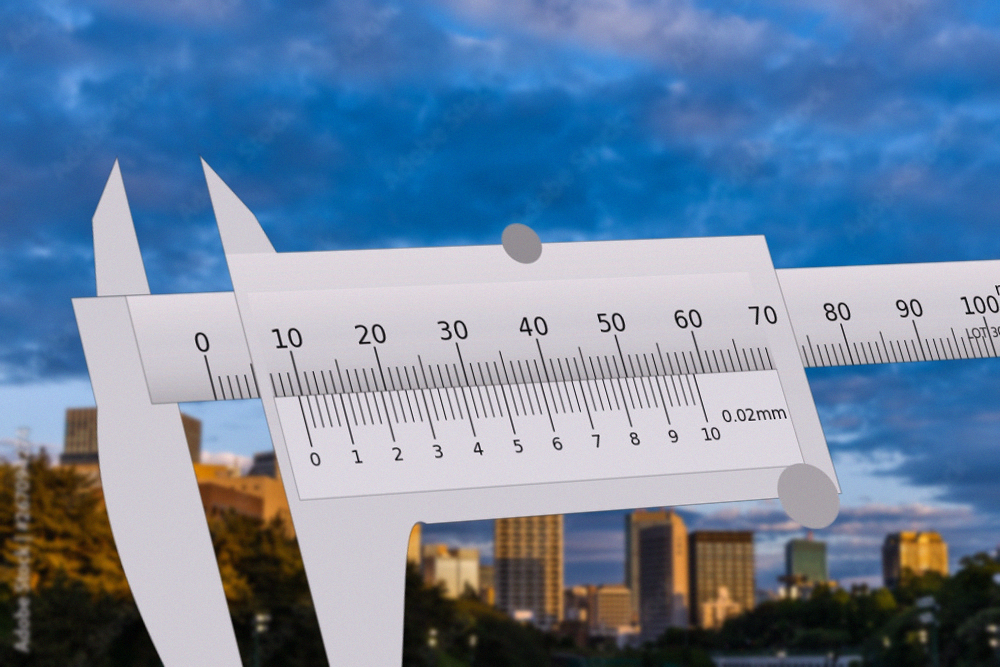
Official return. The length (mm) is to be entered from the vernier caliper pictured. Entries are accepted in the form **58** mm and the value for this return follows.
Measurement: **9.6** mm
